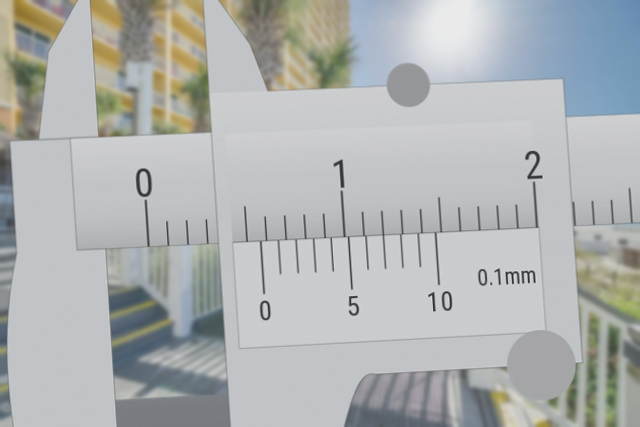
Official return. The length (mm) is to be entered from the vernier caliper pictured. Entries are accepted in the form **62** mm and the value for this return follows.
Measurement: **5.7** mm
